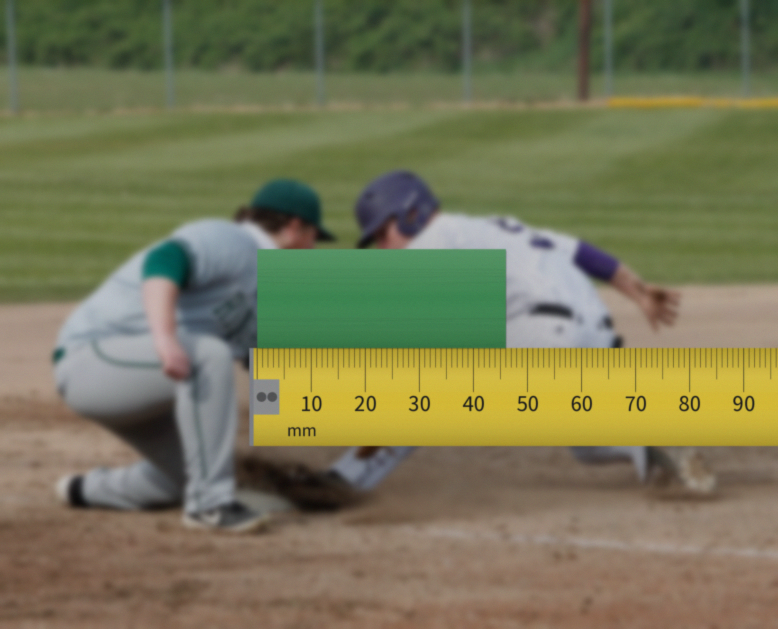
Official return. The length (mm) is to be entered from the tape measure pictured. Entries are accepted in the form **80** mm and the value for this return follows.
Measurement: **46** mm
